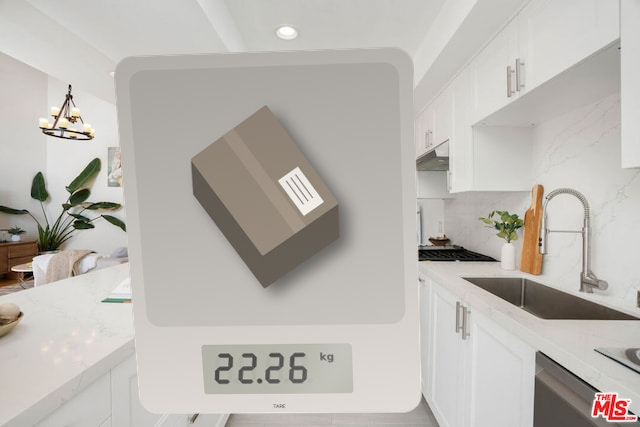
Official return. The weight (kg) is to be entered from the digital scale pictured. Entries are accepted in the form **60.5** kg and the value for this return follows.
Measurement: **22.26** kg
